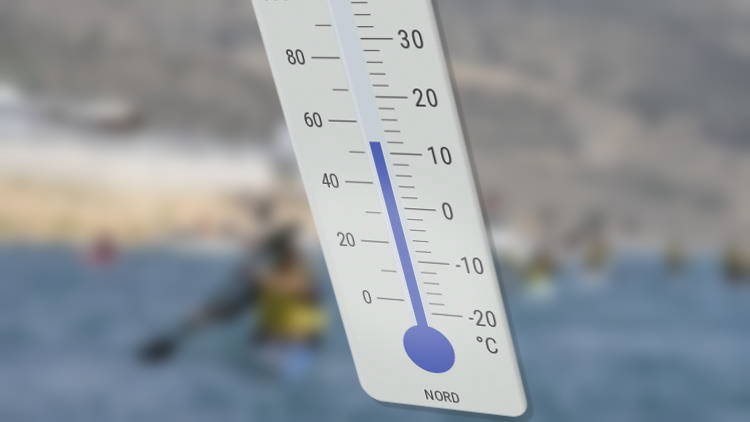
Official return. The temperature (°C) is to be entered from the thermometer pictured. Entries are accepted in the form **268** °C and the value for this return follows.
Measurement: **12** °C
